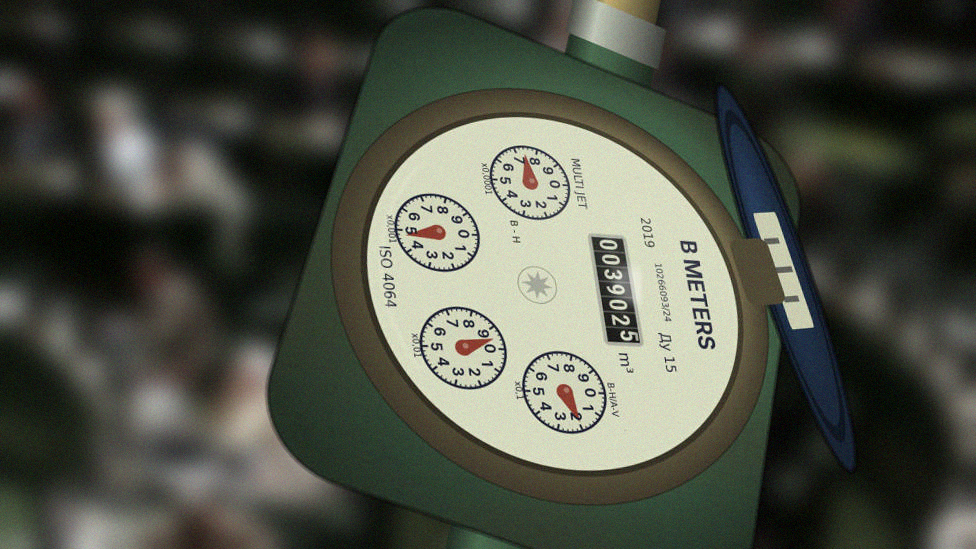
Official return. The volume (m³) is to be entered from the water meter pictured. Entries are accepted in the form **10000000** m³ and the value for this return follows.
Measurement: **39025.1947** m³
